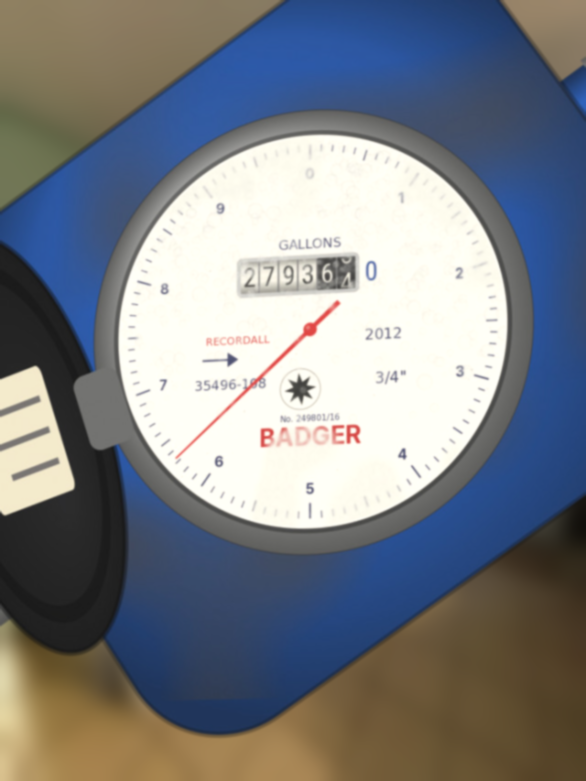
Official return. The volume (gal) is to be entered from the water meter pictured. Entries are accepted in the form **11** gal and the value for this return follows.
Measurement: **2793636.3** gal
